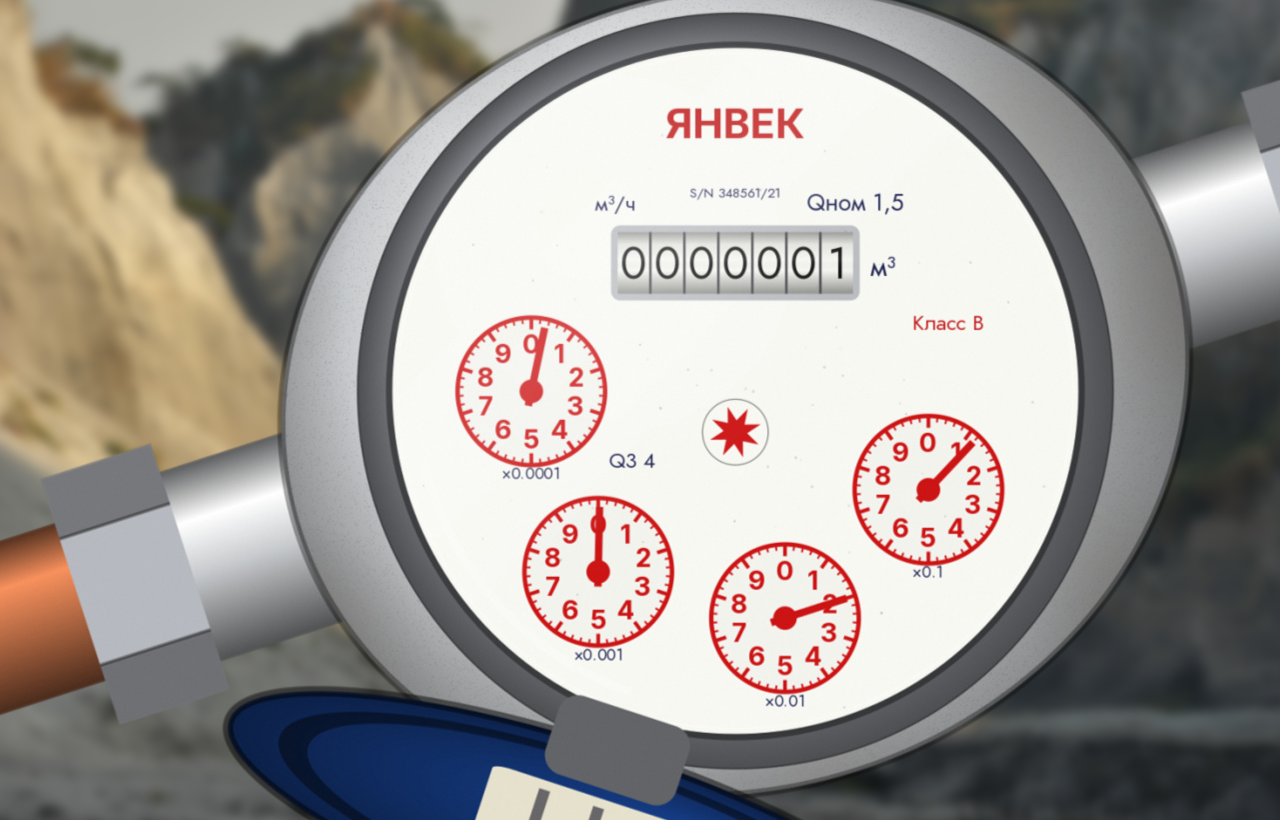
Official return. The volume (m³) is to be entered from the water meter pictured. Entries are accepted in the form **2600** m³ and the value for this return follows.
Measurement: **1.1200** m³
